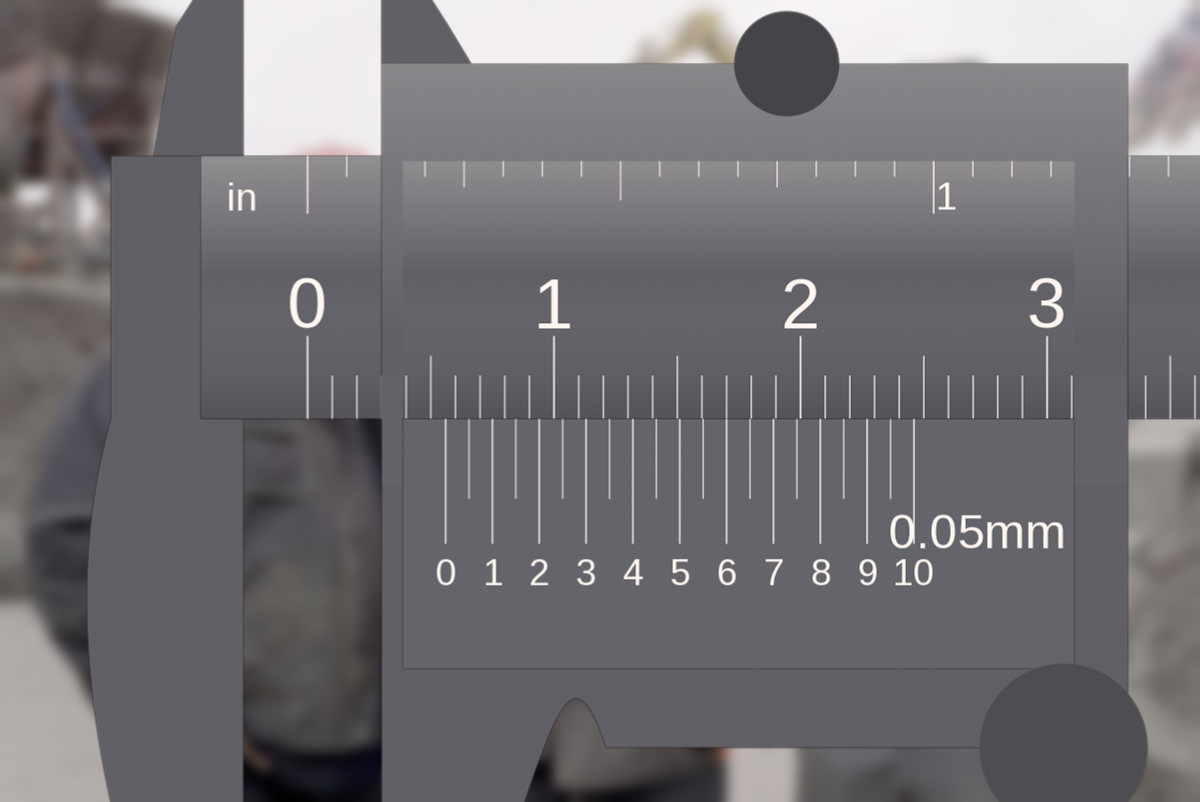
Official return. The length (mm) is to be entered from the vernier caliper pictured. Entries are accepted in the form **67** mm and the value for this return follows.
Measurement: **5.60** mm
